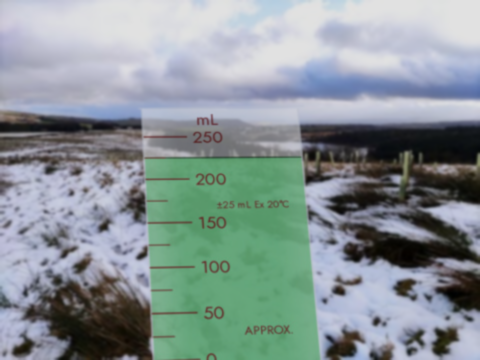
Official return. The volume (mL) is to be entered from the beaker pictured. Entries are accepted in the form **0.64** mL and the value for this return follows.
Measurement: **225** mL
